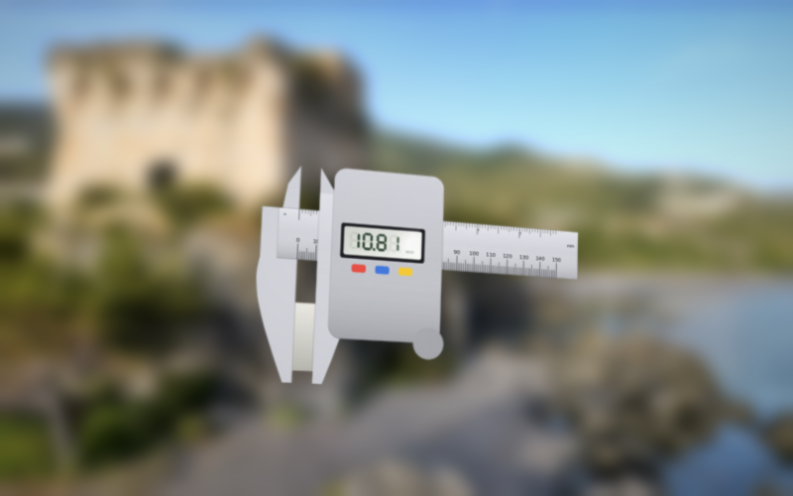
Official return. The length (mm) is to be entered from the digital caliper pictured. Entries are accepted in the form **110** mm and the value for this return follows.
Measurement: **10.81** mm
